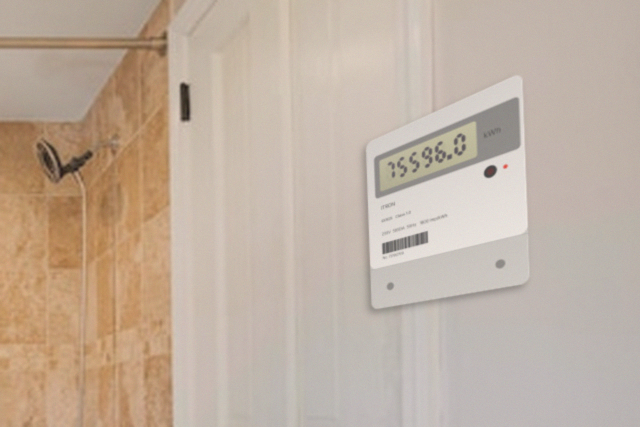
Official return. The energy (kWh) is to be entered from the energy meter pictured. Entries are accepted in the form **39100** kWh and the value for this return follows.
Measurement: **75596.0** kWh
